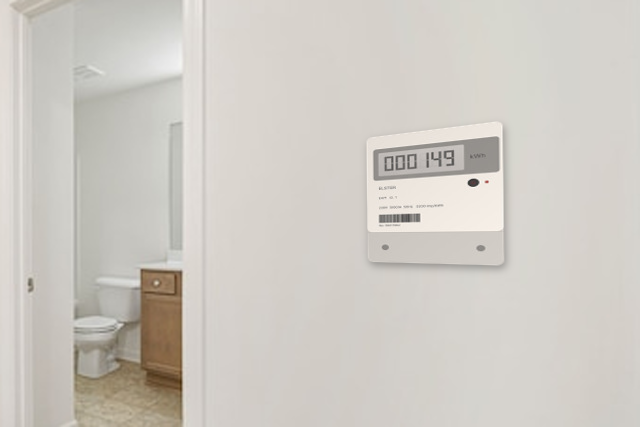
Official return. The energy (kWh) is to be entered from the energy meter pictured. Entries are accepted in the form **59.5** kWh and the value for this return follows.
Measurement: **149** kWh
